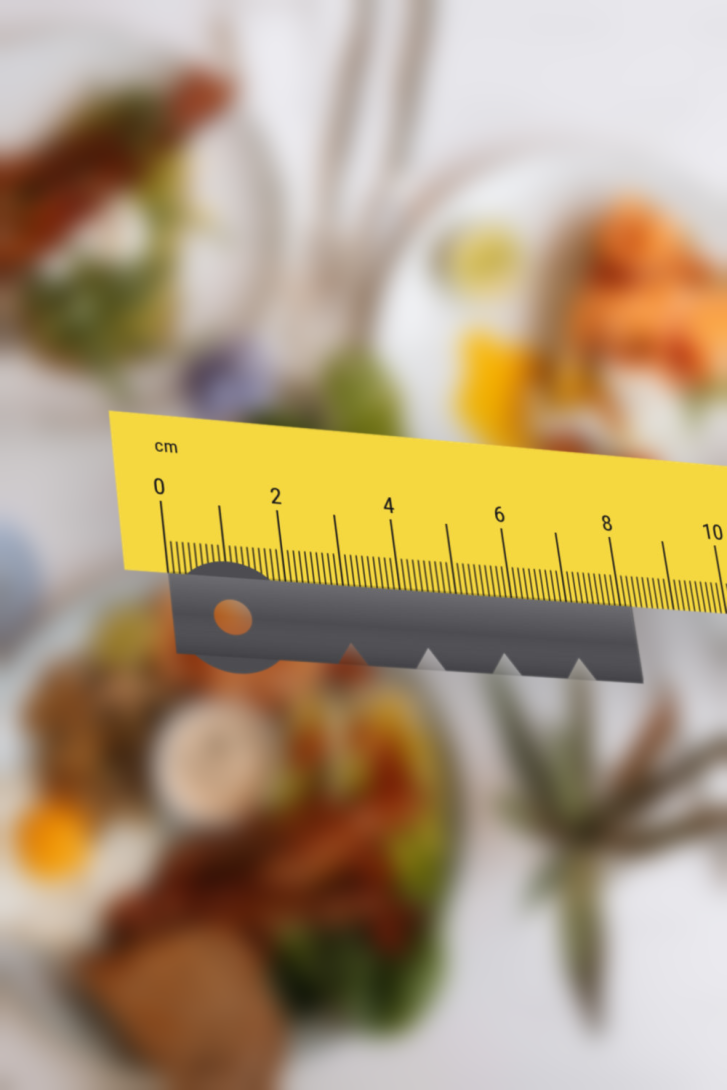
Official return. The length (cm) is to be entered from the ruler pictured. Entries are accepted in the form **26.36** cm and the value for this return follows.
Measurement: **8.2** cm
